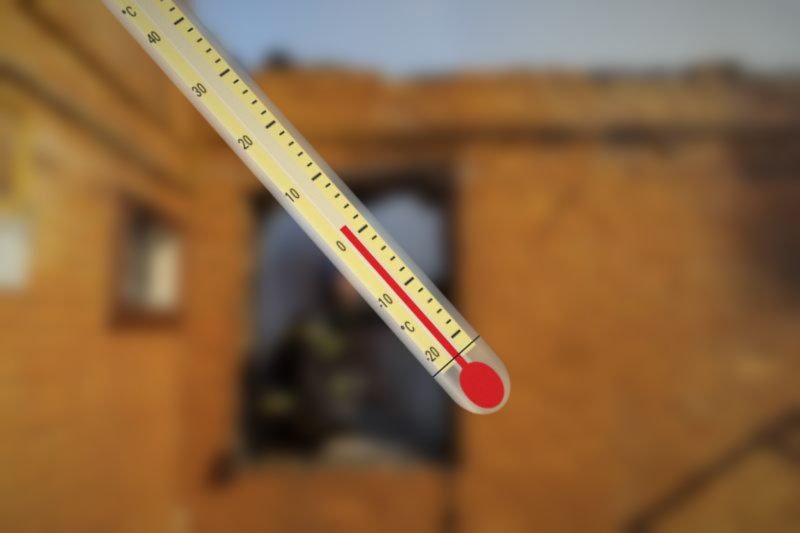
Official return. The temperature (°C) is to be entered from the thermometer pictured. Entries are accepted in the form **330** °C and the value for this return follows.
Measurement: **2** °C
